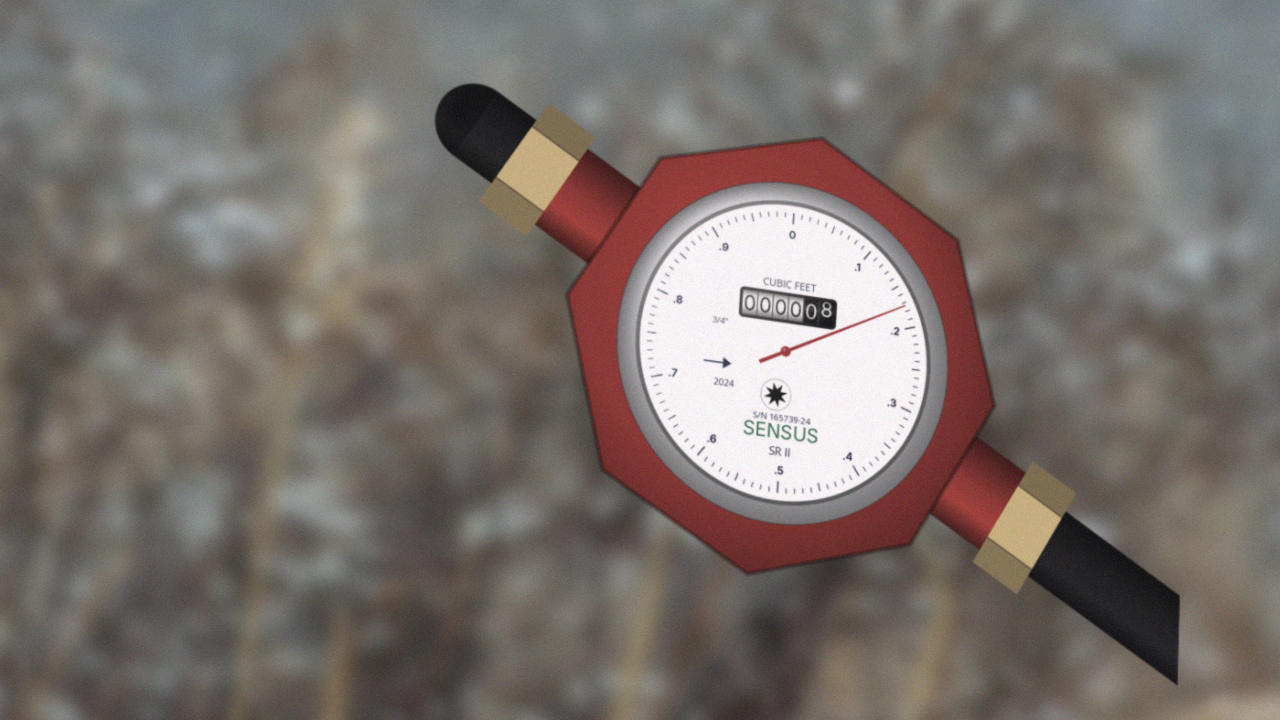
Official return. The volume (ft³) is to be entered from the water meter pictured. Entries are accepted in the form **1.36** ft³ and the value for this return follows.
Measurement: **8.17** ft³
